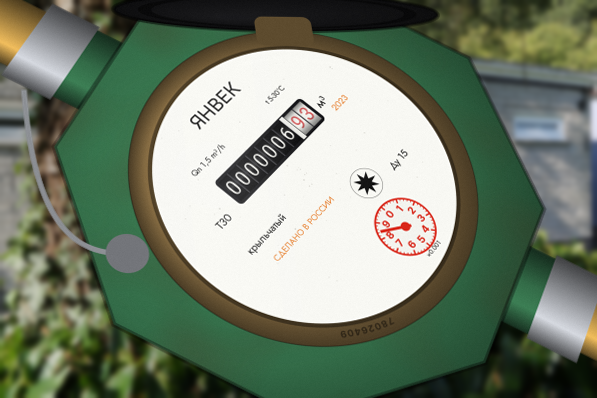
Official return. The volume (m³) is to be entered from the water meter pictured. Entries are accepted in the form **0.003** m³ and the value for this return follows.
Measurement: **6.938** m³
